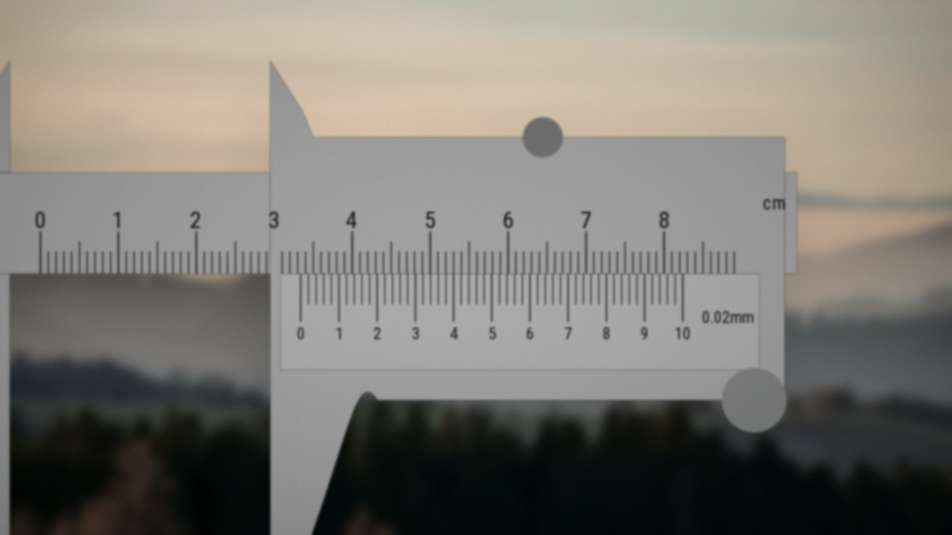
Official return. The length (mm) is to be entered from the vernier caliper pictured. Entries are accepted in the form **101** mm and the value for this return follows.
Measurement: **33.4** mm
